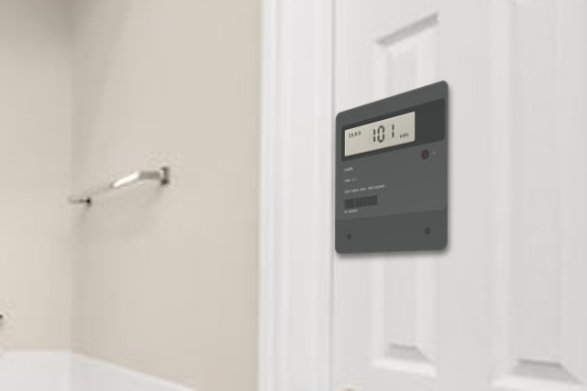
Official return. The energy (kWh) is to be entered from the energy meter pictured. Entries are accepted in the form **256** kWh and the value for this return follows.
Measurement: **101** kWh
